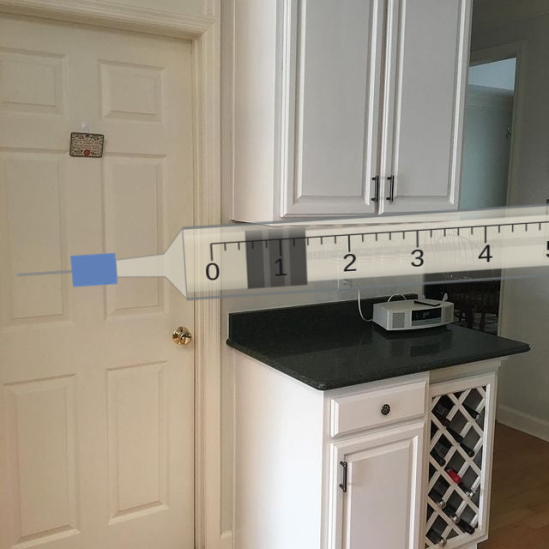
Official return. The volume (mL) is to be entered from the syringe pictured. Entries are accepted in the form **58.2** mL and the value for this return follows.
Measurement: **0.5** mL
